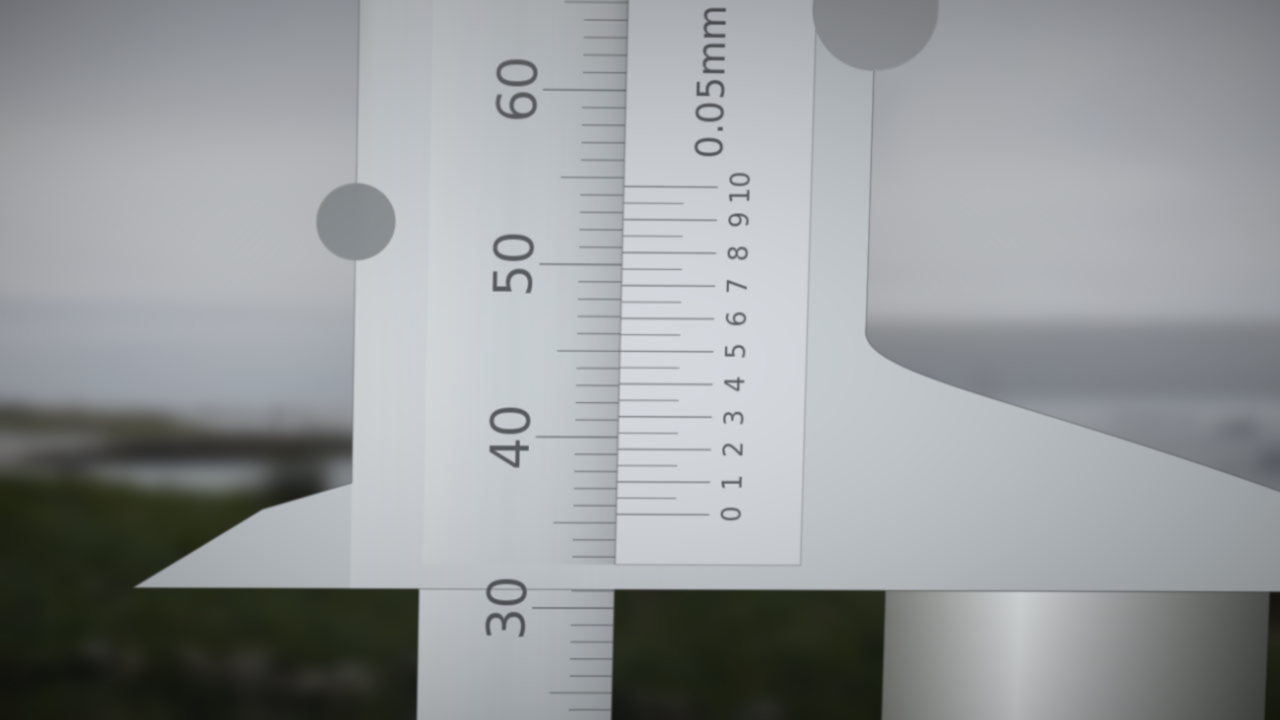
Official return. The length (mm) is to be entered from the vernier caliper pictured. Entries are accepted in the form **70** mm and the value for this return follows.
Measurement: **35.5** mm
